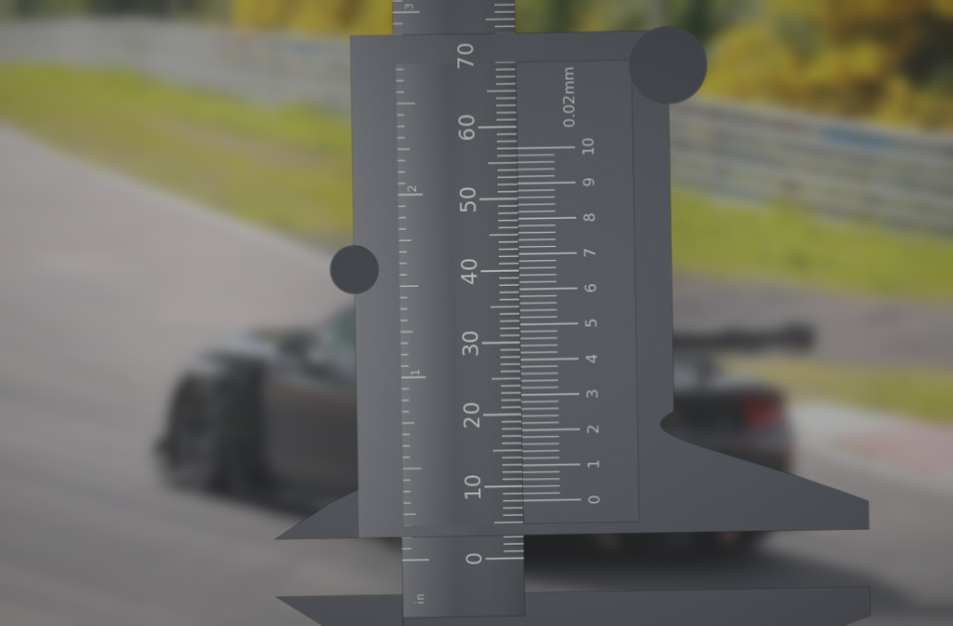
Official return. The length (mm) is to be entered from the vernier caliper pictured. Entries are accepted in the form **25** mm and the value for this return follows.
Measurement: **8.0** mm
